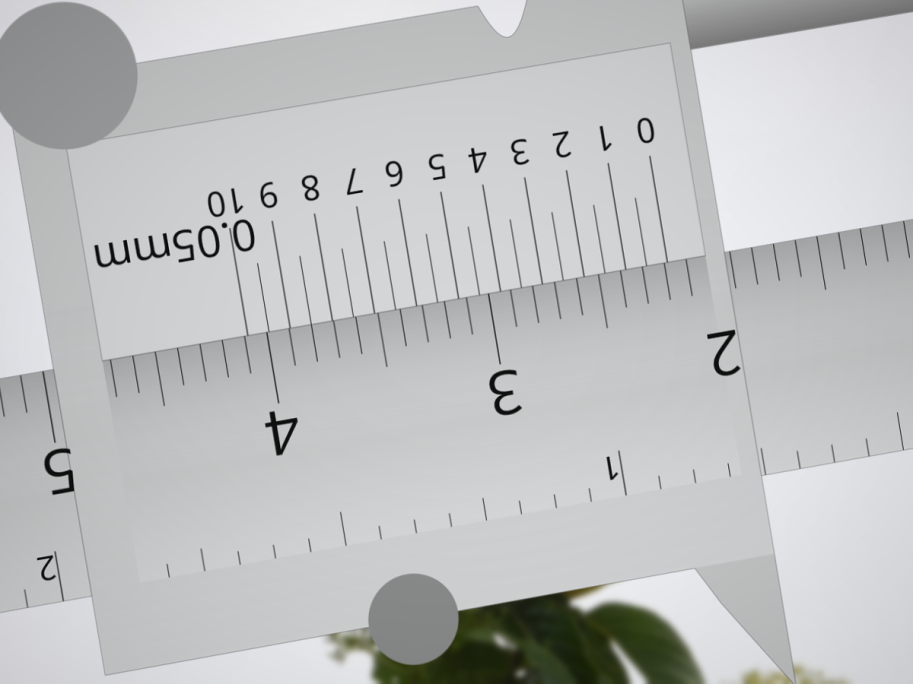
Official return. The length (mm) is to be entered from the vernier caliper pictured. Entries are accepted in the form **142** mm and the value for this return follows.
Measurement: **21.85** mm
